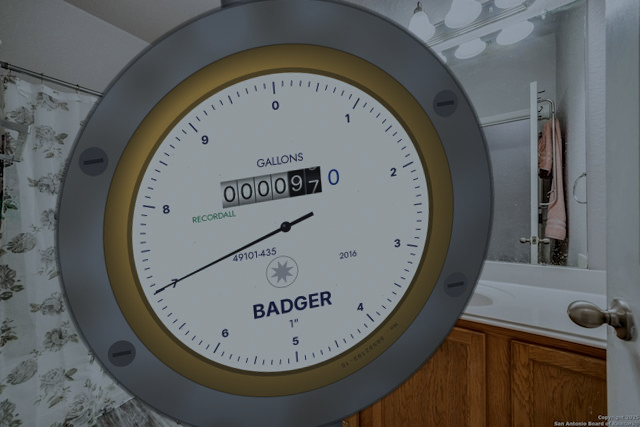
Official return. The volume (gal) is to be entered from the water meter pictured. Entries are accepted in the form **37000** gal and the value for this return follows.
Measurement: **967.0** gal
